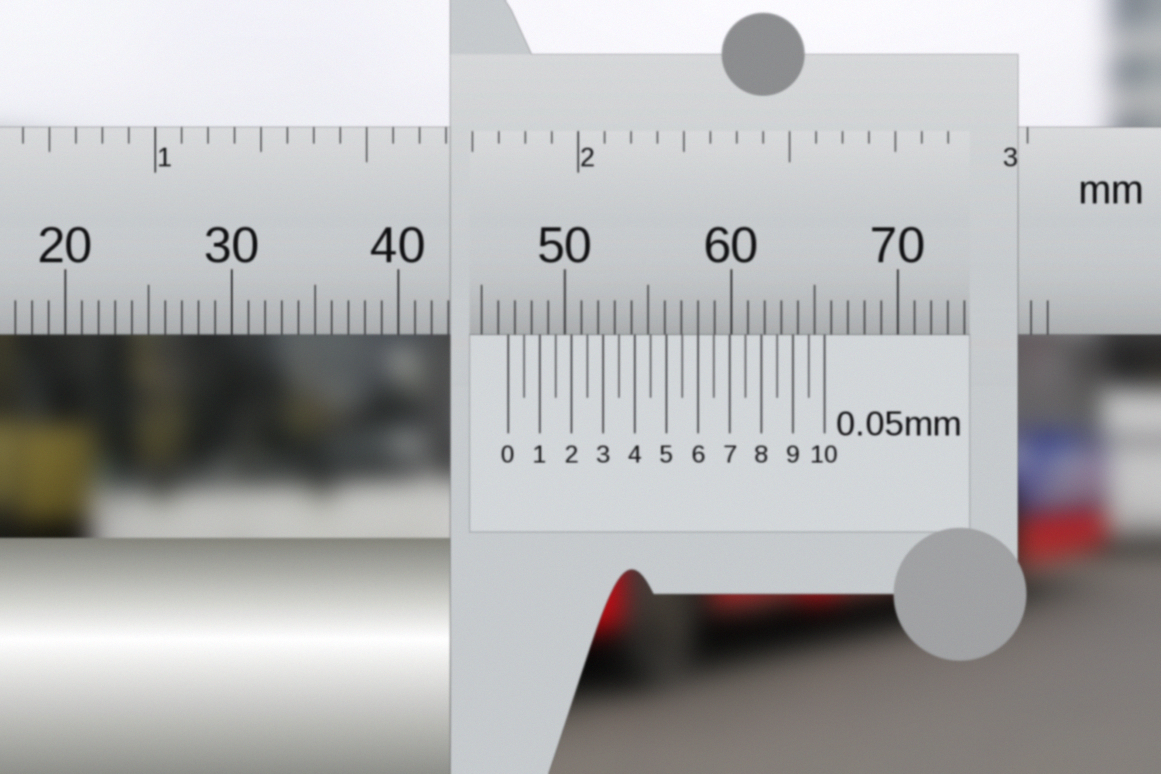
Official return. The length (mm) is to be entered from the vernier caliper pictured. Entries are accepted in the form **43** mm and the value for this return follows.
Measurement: **46.6** mm
